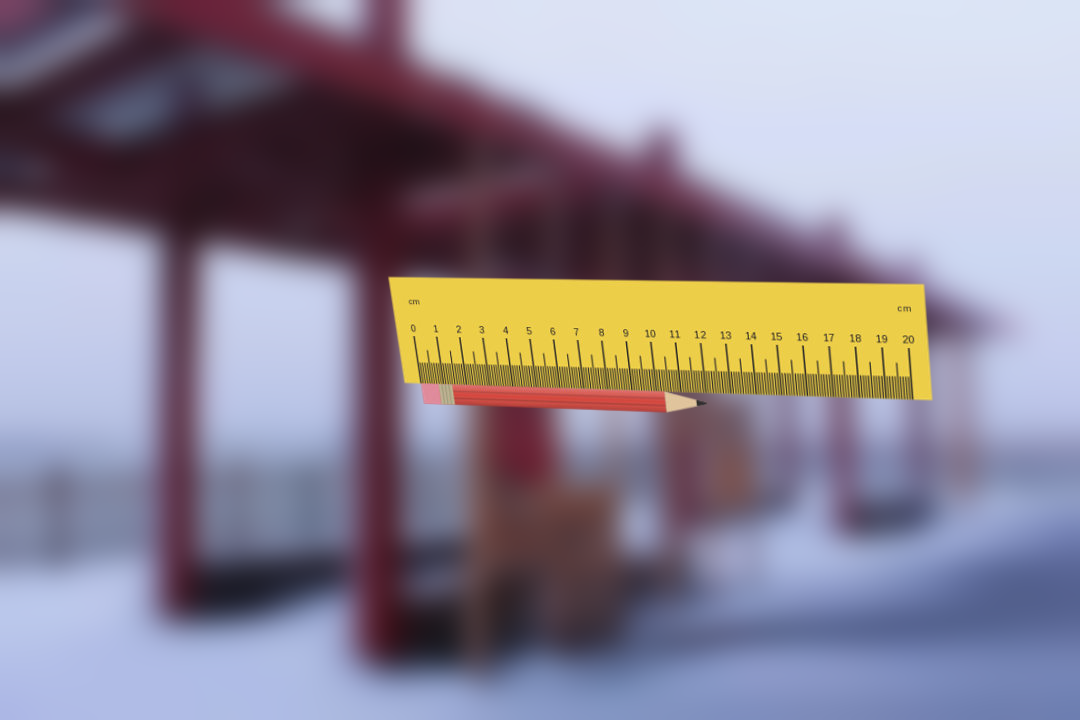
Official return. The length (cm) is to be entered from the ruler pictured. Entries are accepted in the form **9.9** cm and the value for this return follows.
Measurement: **12** cm
